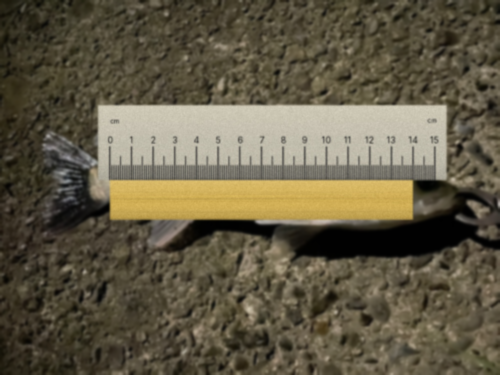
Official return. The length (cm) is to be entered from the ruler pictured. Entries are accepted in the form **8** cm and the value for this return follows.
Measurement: **14** cm
